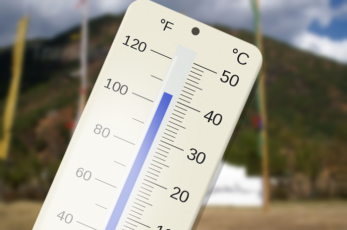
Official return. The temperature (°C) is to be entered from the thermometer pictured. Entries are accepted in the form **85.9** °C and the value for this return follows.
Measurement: **41** °C
